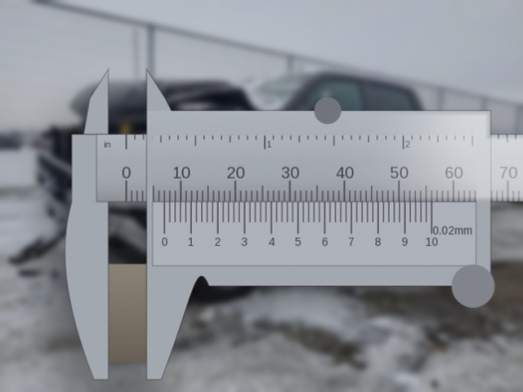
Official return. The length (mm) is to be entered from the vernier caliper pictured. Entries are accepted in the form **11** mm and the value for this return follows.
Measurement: **7.0** mm
